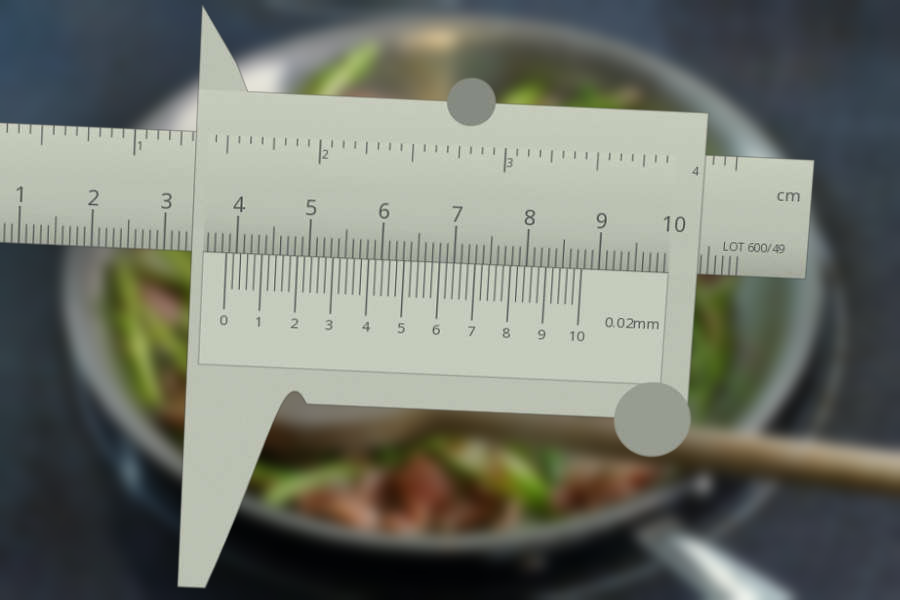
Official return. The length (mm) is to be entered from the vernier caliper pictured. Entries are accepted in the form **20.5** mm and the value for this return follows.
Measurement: **38.6** mm
